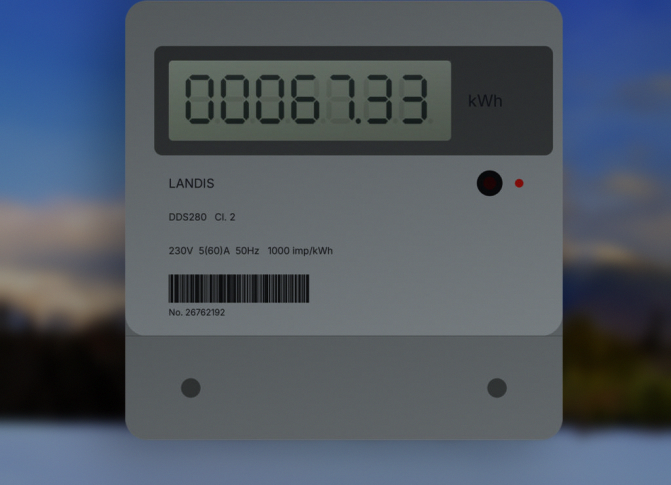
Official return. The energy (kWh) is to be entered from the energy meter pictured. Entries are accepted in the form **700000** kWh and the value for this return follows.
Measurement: **67.33** kWh
